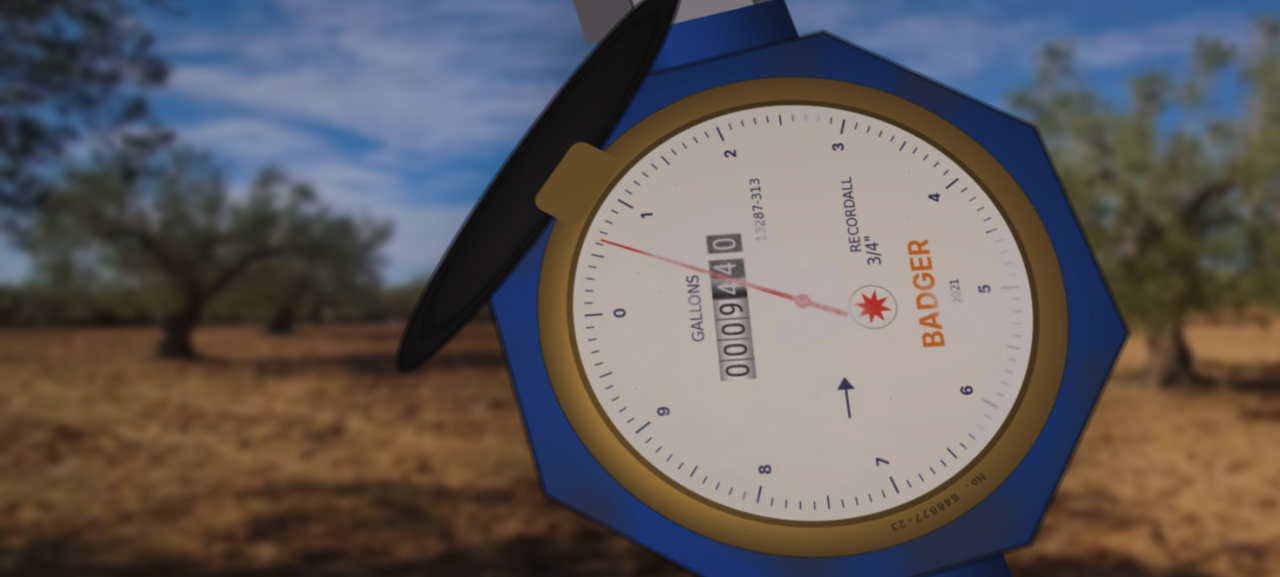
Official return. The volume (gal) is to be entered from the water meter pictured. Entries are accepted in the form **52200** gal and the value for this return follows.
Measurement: **9440.6** gal
